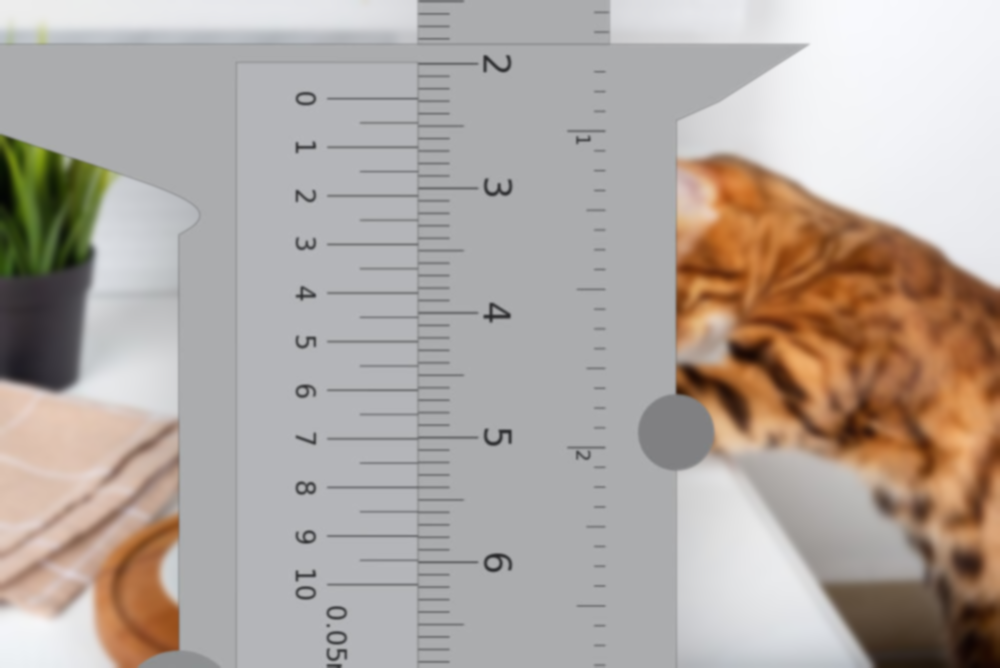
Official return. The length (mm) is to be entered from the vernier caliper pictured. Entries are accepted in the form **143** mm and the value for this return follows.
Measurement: **22.8** mm
